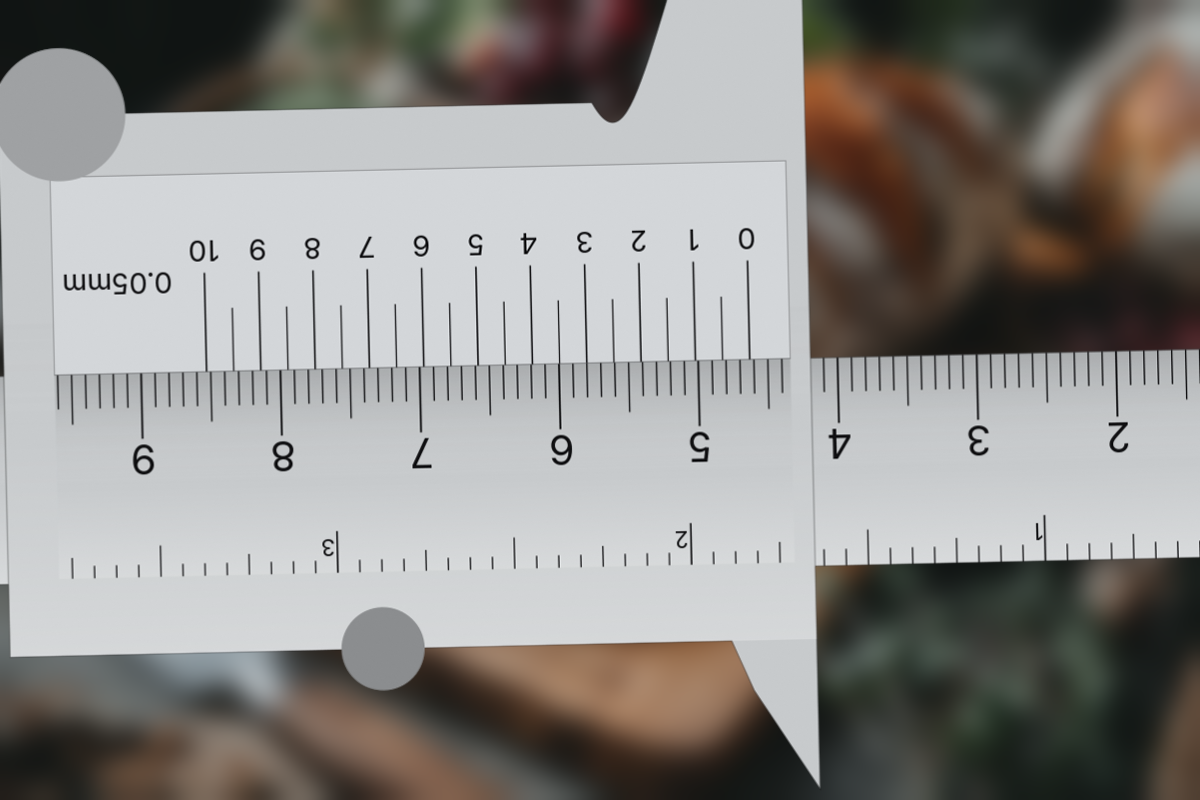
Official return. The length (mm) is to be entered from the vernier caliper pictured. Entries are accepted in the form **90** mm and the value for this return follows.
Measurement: **46.3** mm
